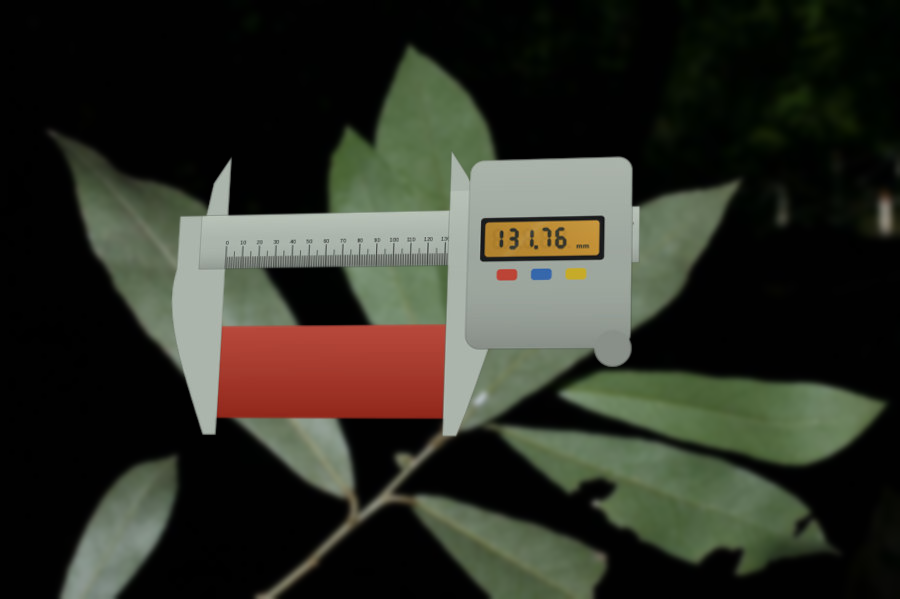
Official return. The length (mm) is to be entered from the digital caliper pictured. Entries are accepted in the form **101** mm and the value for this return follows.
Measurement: **131.76** mm
